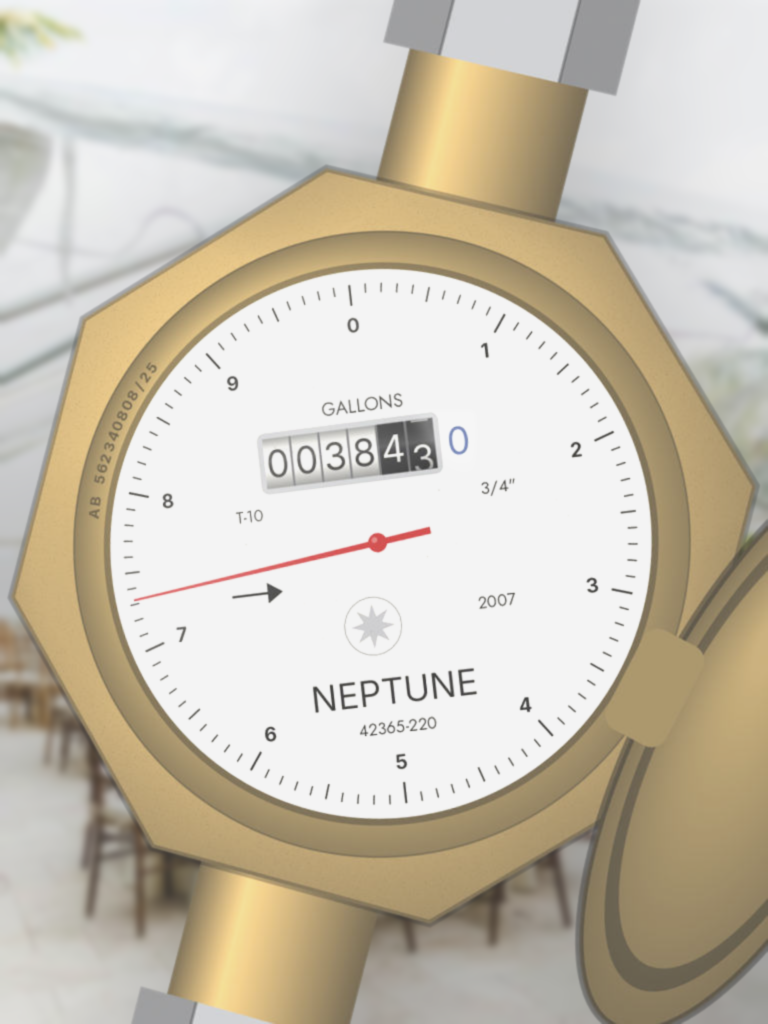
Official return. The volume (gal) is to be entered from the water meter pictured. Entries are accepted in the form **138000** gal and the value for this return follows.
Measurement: **38427.3** gal
